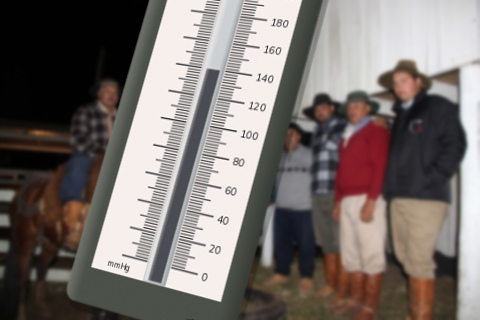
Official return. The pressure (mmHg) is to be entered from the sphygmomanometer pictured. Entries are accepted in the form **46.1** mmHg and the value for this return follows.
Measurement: **140** mmHg
